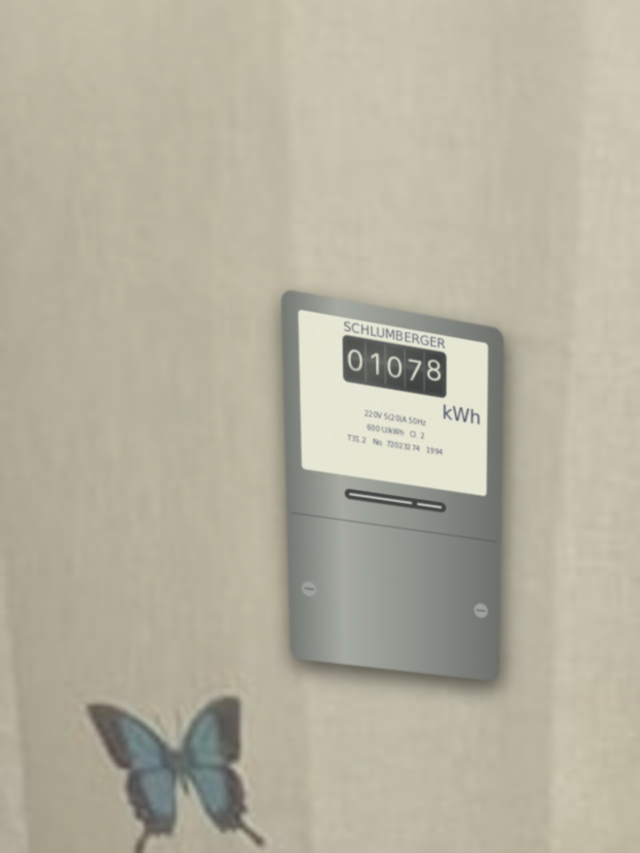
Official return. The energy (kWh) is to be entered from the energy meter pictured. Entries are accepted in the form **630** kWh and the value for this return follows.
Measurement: **1078** kWh
